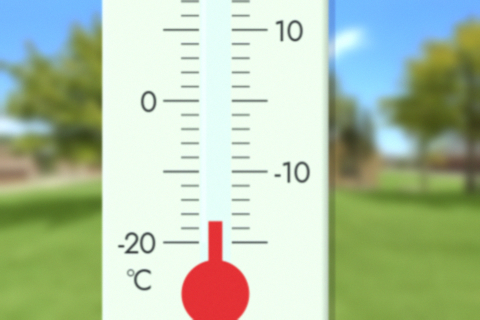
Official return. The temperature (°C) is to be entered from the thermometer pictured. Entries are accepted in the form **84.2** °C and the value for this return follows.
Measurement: **-17** °C
